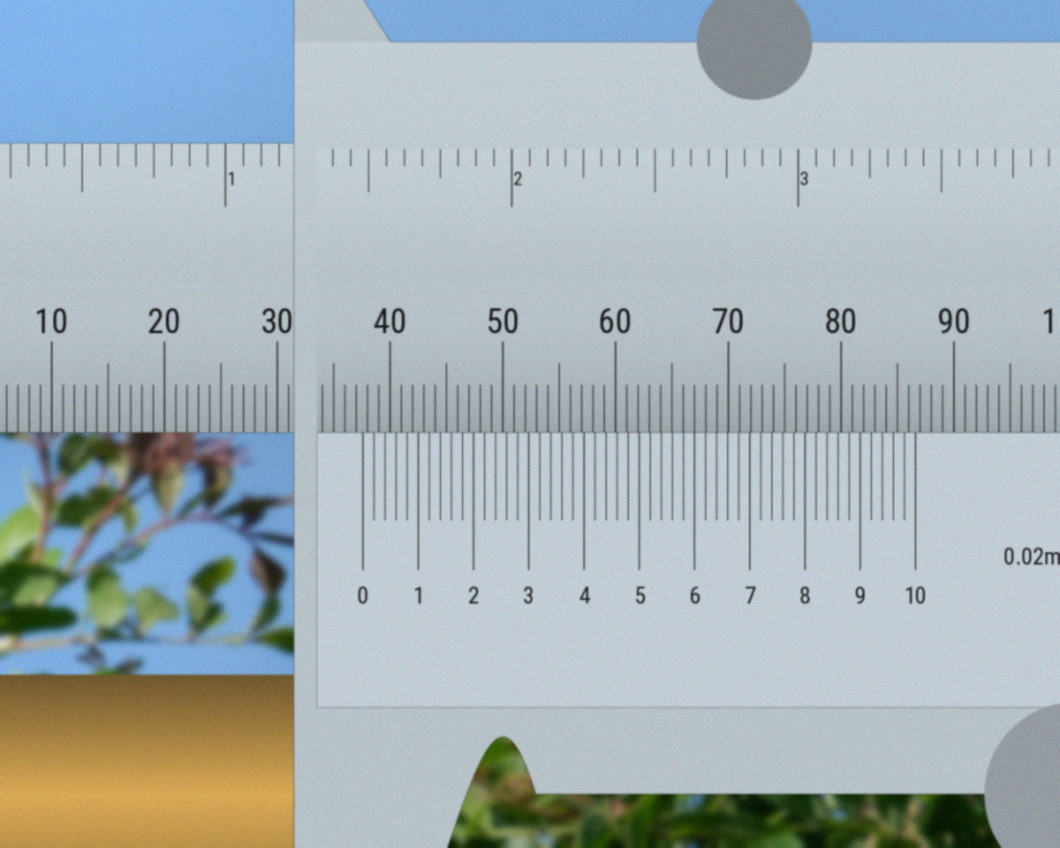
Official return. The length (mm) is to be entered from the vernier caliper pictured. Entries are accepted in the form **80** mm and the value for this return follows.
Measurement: **37.6** mm
